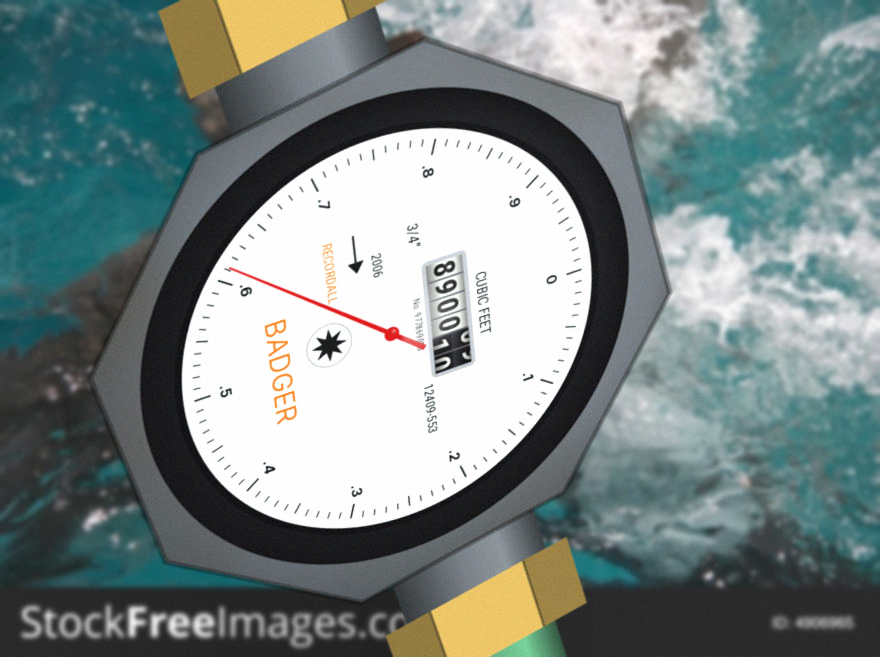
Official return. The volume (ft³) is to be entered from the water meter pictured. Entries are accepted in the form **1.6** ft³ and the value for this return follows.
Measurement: **890009.61** ft³
